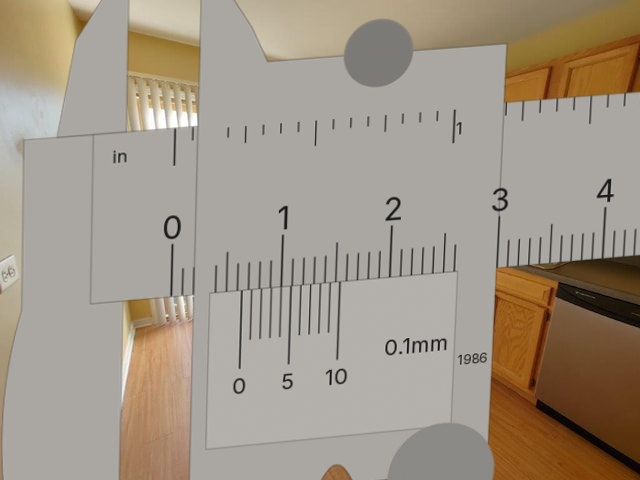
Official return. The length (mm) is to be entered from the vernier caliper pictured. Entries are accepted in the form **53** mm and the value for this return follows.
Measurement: **6.4** mm
